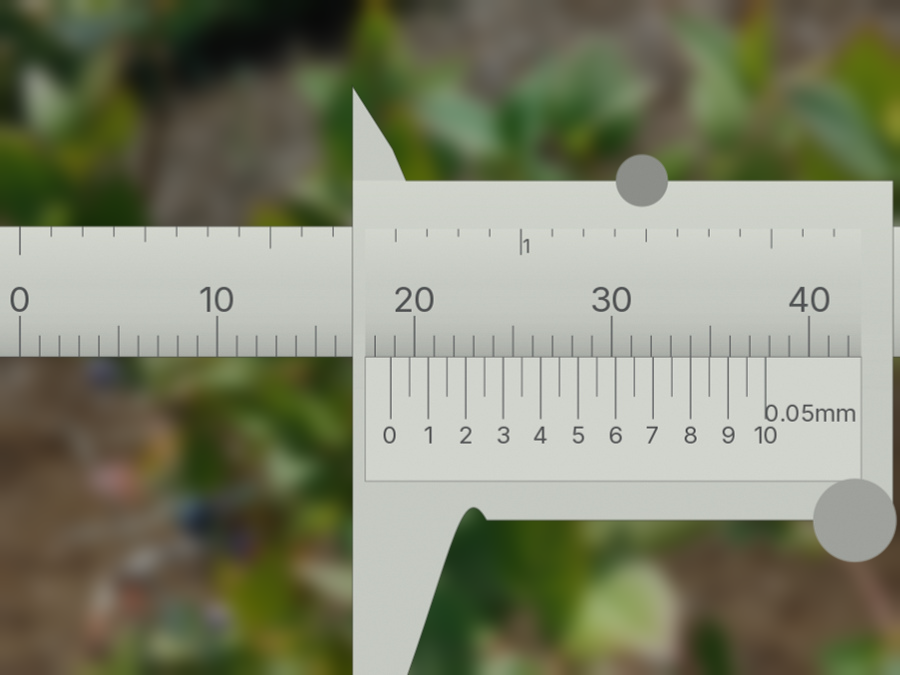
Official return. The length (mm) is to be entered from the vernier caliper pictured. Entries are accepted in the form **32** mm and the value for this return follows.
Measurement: **18.8** mm
